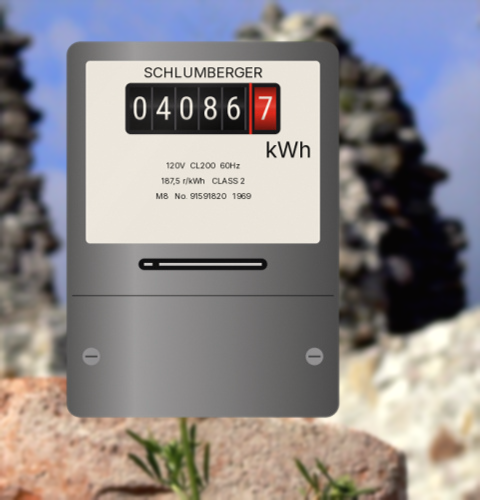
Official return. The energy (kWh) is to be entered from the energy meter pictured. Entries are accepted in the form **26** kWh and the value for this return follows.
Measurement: **4086.7** kWh
